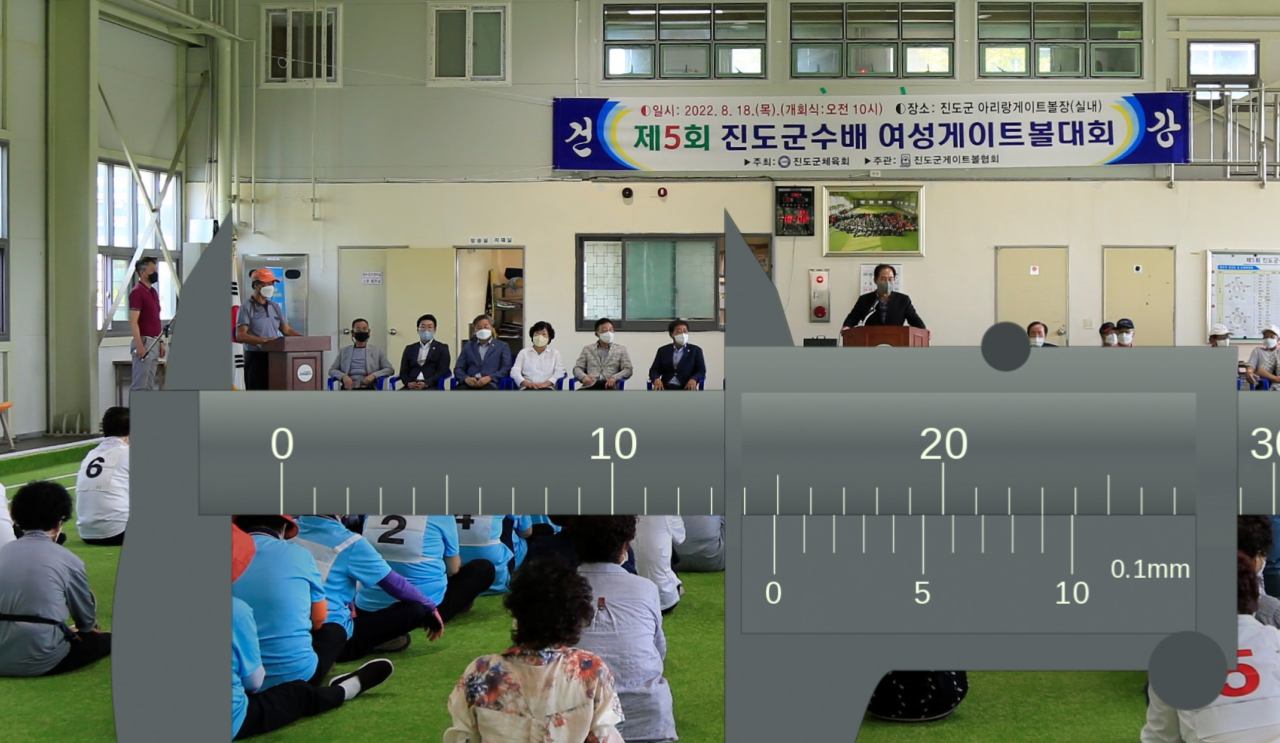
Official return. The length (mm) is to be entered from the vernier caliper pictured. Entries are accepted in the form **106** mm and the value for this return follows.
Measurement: **14.9** mm
